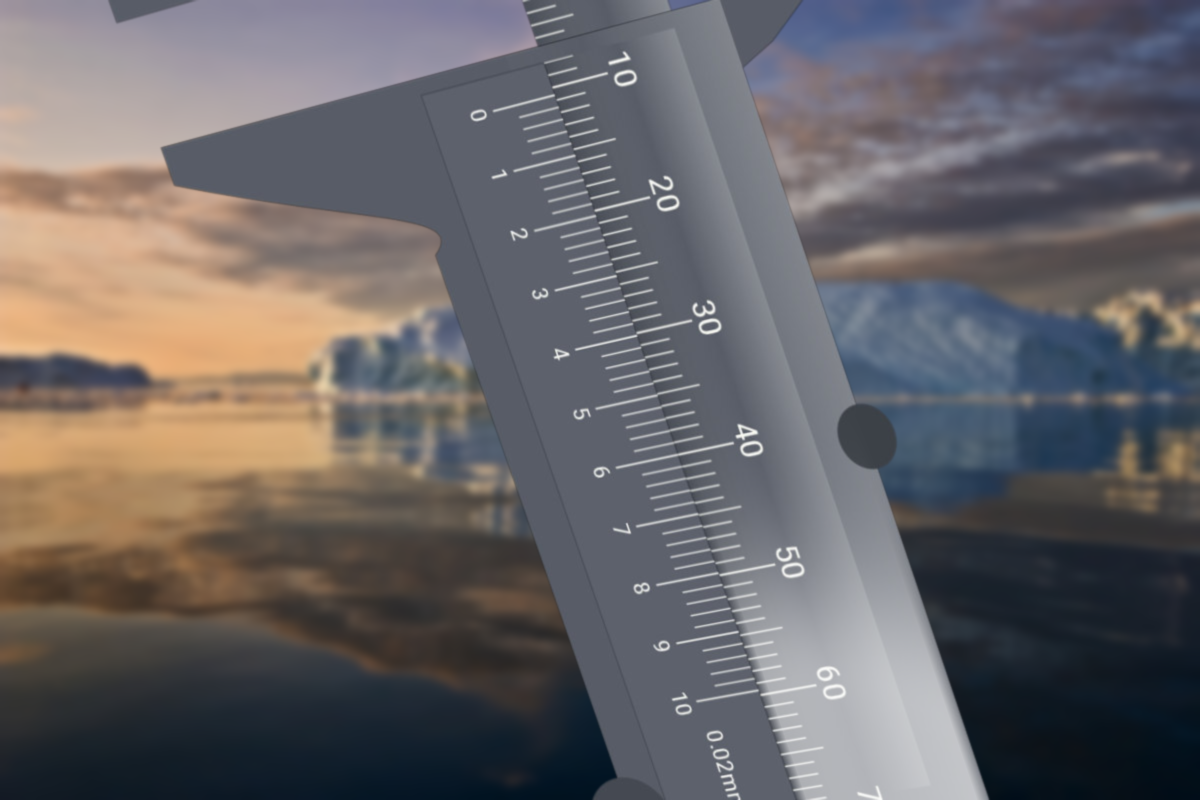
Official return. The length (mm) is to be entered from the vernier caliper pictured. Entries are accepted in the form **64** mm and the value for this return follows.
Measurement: **10.6** mm
